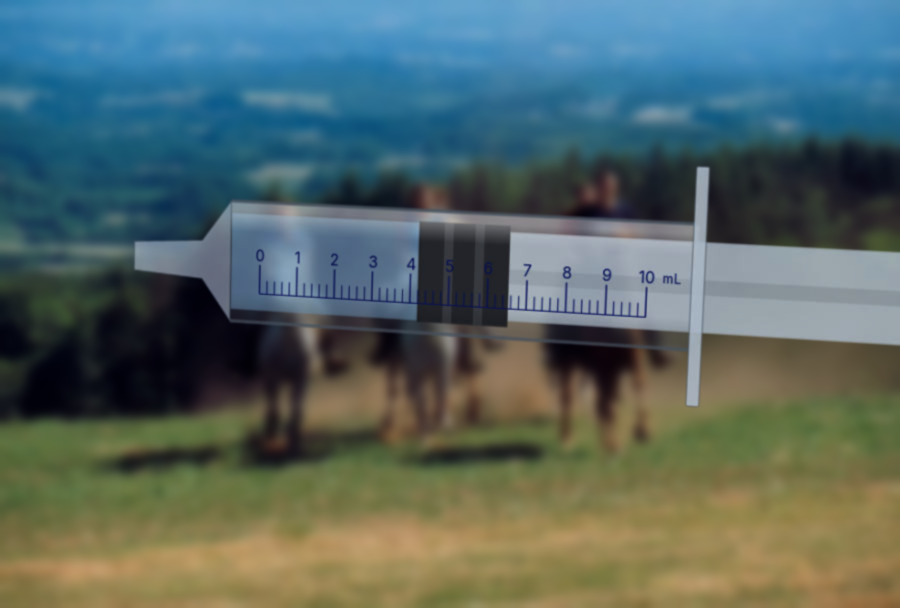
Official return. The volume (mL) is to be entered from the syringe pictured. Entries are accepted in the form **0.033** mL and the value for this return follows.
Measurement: **4.2** mL
